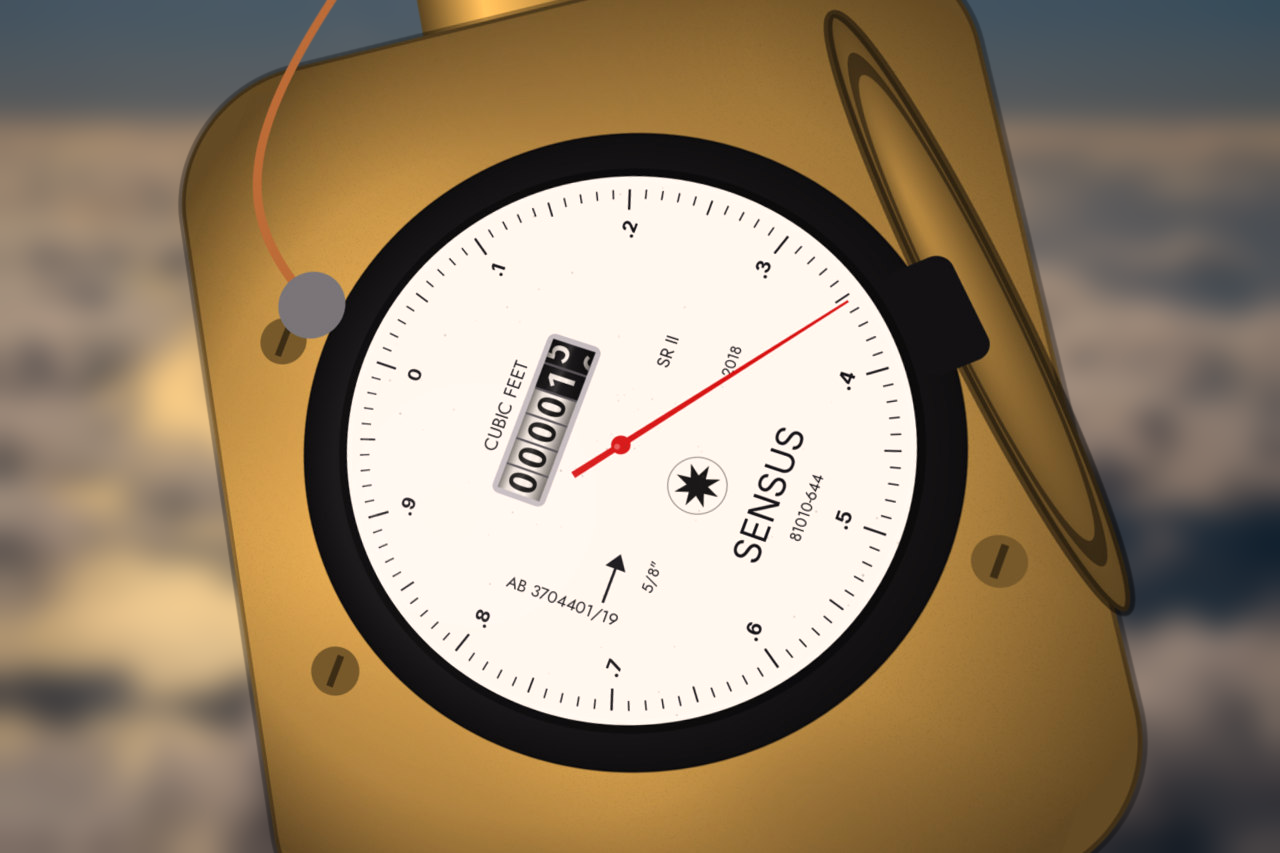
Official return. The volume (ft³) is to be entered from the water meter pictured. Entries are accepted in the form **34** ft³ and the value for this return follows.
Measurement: **15.35** ft³
